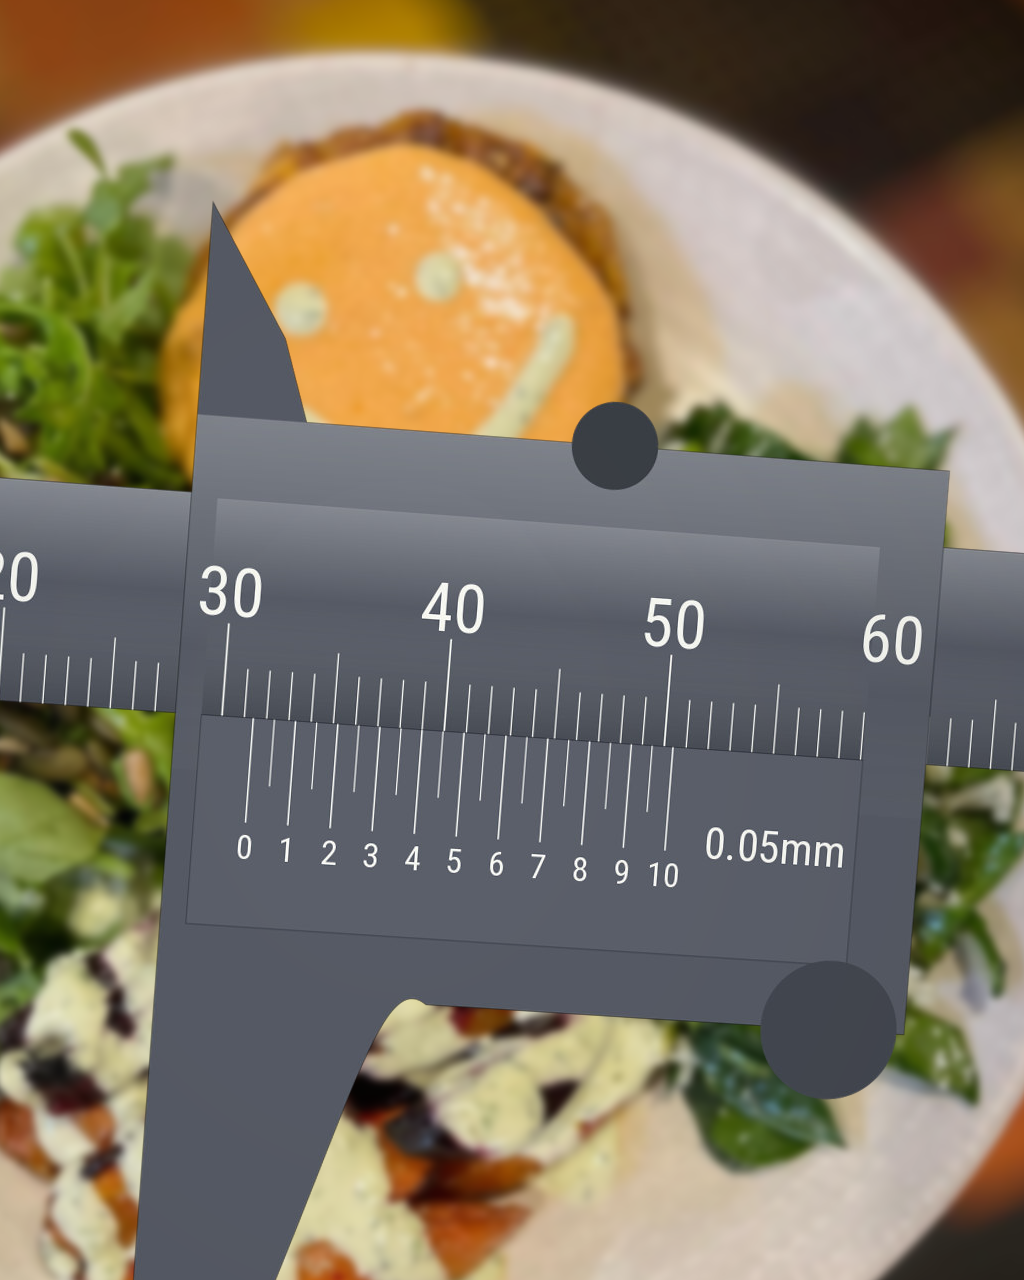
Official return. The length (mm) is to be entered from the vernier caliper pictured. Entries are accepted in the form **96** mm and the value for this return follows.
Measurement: **31.4** mm
